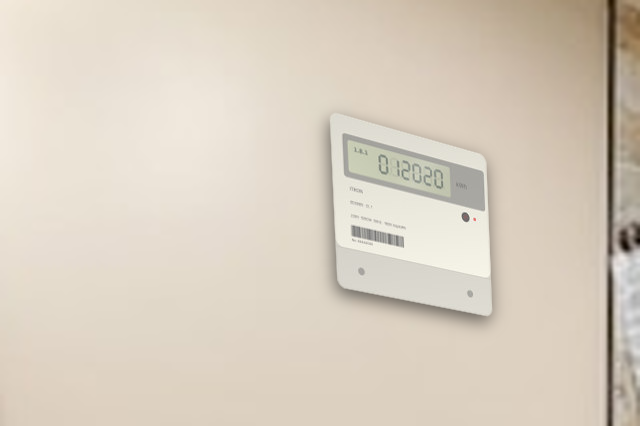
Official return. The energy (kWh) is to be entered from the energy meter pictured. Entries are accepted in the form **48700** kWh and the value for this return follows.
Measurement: **12020** kWh
